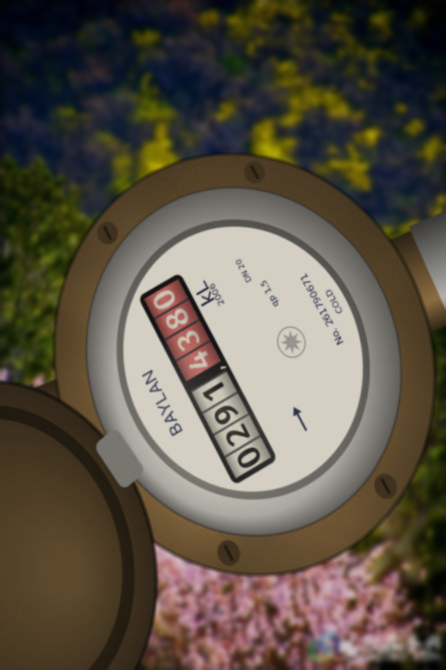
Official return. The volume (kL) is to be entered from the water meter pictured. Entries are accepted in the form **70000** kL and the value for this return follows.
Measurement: **291.4380** kL
